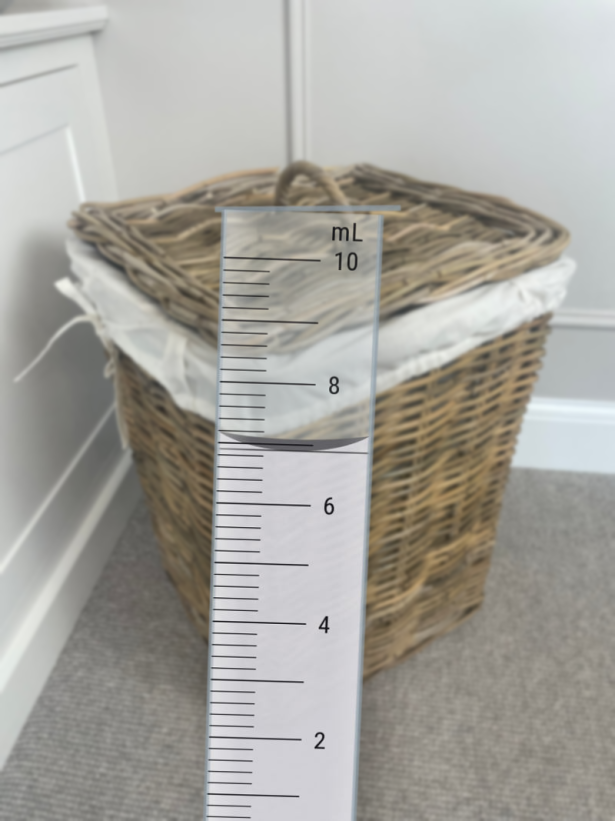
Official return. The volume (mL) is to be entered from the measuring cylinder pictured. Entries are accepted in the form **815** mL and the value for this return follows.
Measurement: **6.9** mL
